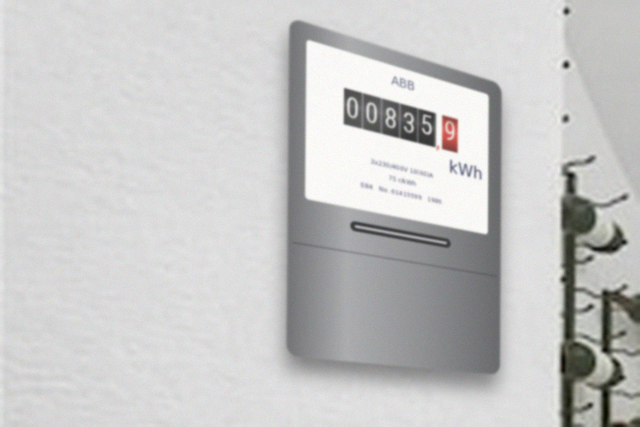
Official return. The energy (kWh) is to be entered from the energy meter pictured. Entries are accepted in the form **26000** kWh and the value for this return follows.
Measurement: **835.9** kWh
